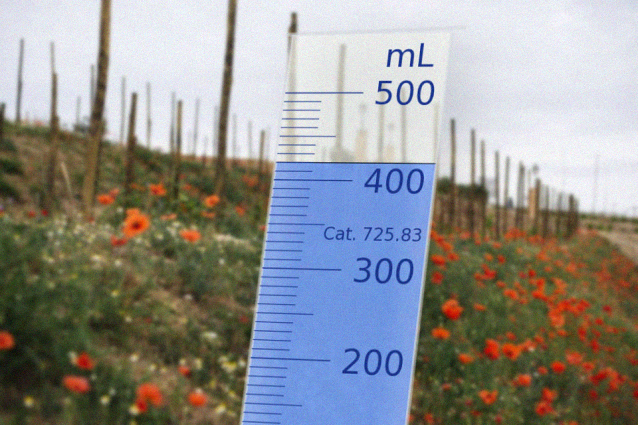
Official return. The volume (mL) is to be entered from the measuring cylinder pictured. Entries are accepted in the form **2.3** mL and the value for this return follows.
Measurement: **420** mL
